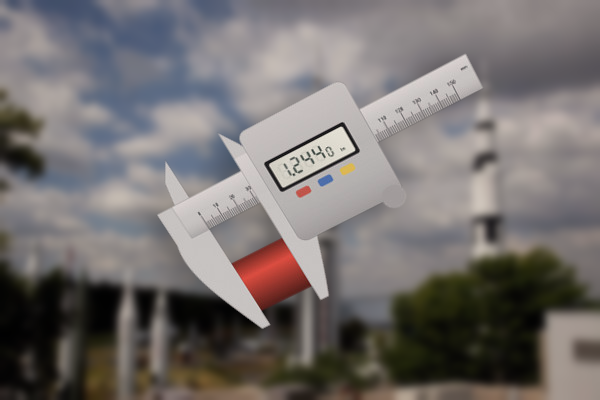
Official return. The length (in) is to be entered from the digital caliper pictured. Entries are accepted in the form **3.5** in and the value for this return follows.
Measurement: **1.2440** in
